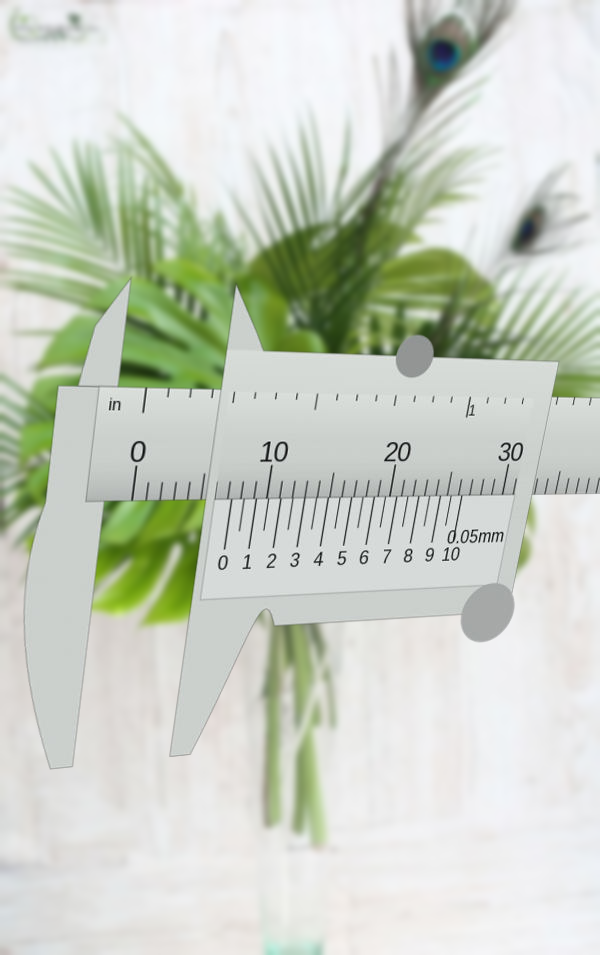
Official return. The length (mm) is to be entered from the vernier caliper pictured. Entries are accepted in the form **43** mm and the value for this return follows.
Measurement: **7.3** mm
